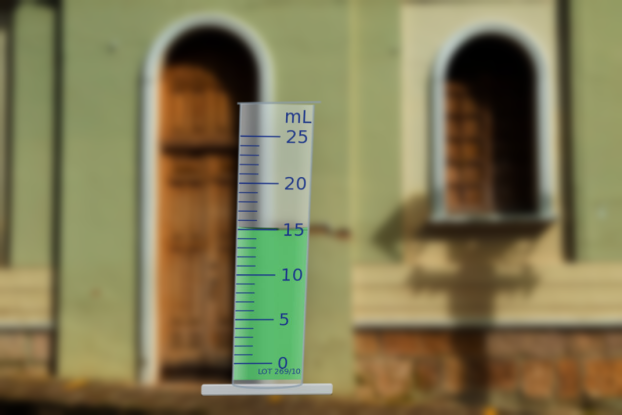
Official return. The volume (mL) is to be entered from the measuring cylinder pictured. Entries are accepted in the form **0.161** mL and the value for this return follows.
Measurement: **15** mL
